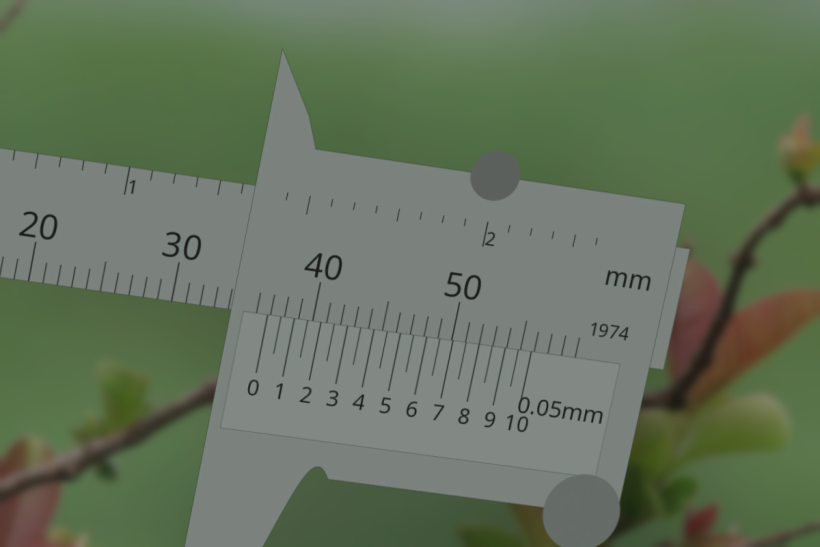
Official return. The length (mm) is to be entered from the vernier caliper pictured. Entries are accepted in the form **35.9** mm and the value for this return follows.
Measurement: **36.8** mm
